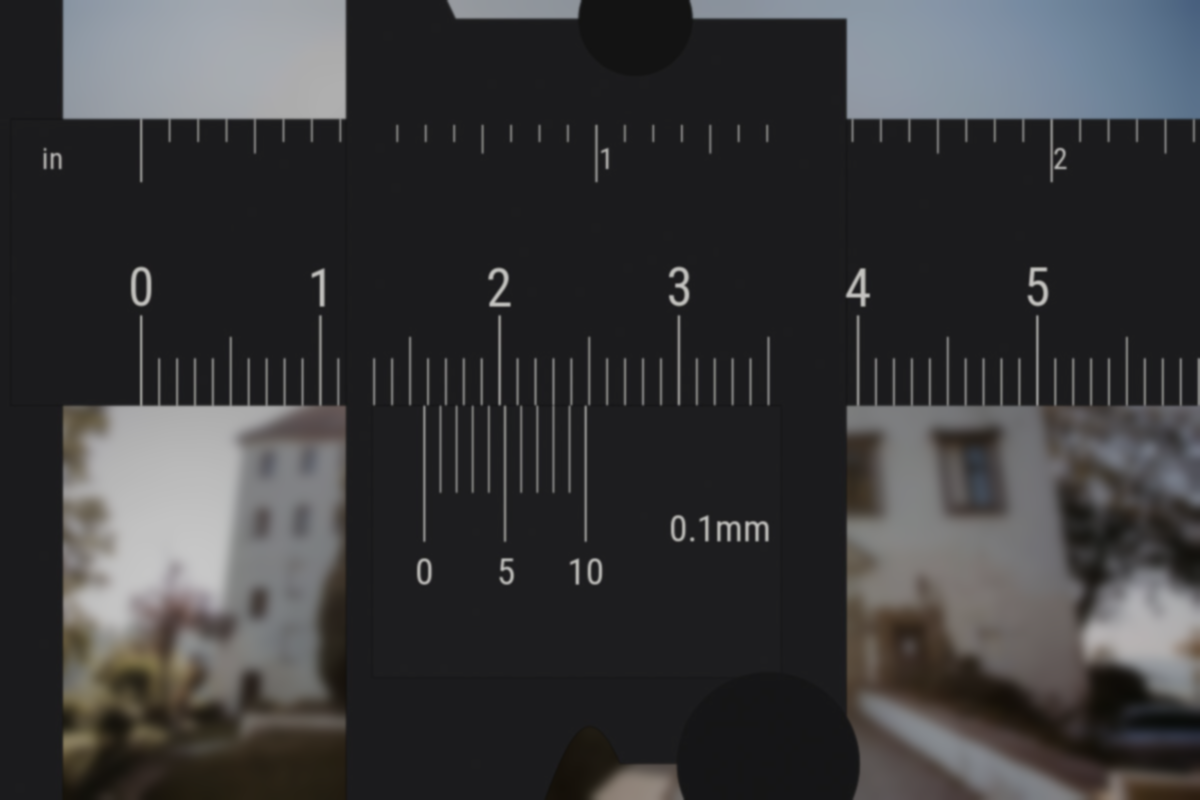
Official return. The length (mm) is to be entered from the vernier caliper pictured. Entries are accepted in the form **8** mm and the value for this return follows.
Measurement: **15.8** mm
